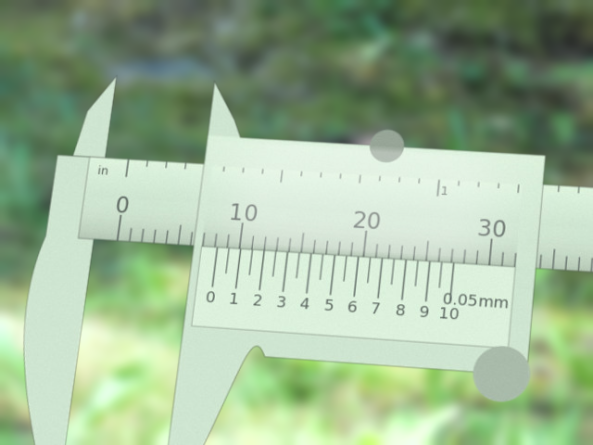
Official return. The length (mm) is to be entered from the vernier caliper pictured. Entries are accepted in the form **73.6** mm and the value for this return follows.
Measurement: **8.2** mm
